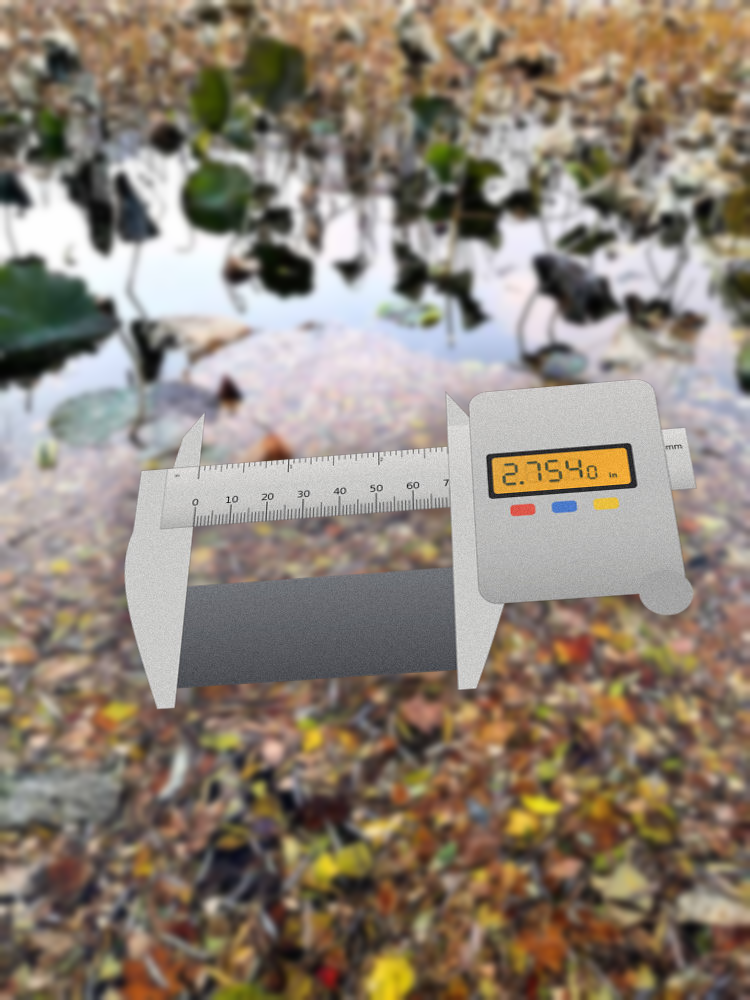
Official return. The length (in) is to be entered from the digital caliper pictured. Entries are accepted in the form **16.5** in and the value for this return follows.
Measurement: **2.7540** in
